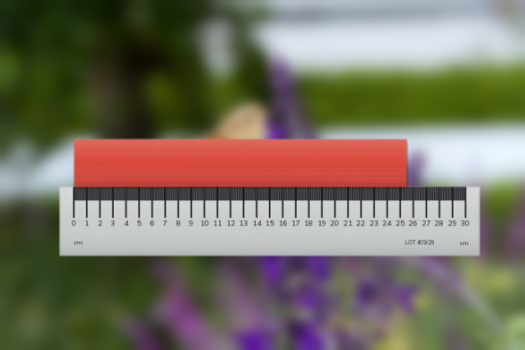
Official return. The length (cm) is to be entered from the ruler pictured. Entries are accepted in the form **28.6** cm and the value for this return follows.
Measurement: **25.5** cm
